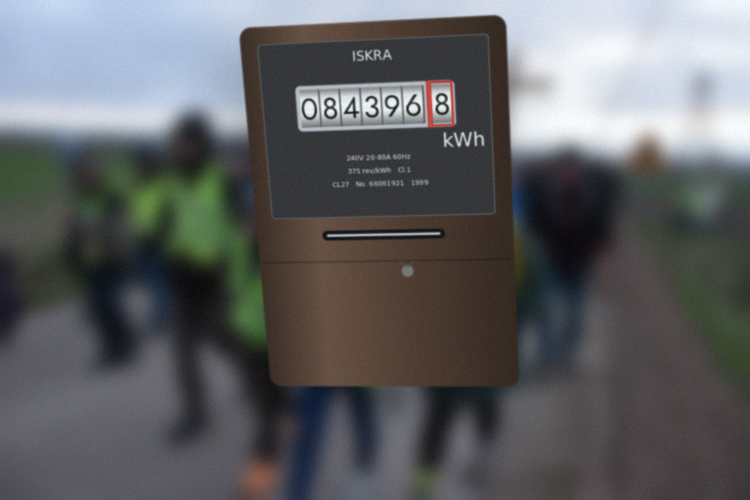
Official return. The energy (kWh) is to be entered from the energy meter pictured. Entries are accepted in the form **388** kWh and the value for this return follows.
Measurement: **84396.8** kWh
